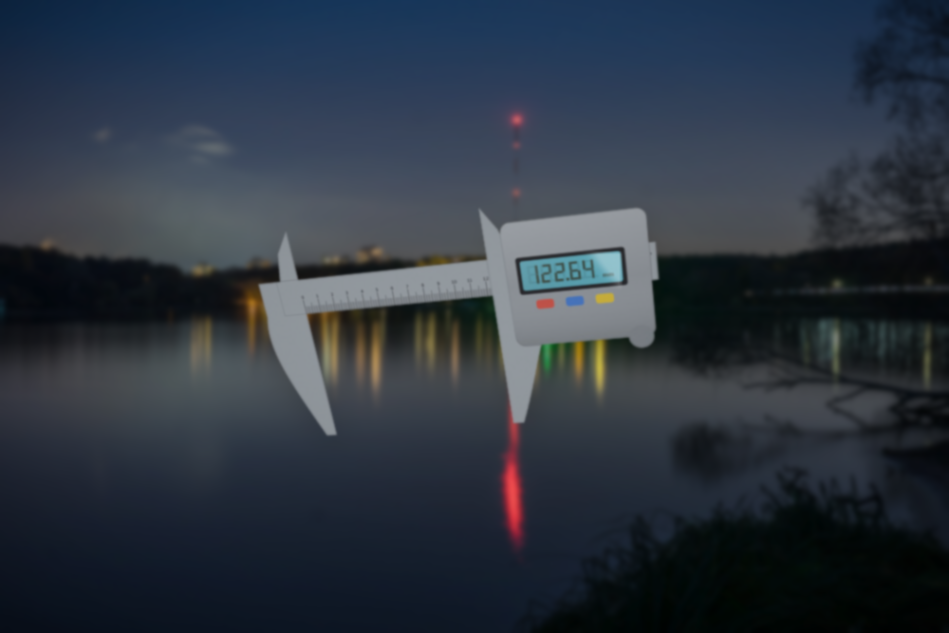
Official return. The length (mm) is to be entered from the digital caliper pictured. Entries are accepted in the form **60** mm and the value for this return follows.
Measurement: **122.64** mm
